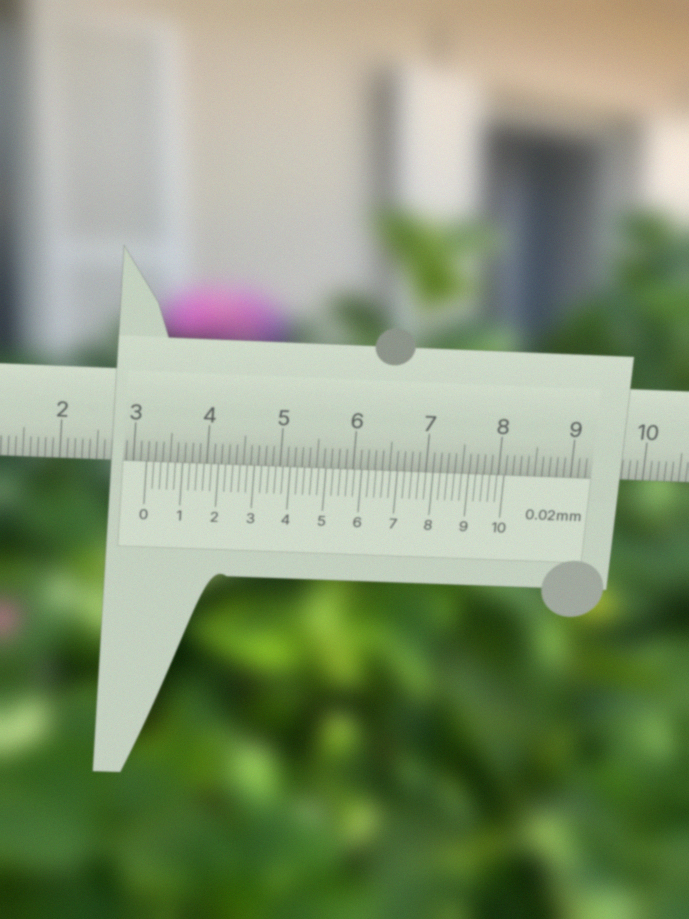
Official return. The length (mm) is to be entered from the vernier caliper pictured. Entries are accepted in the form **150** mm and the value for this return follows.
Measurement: **31.8** mm
